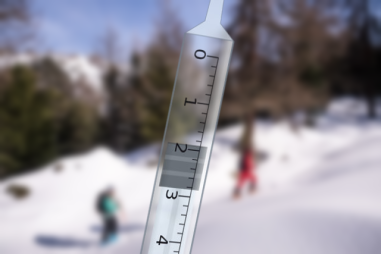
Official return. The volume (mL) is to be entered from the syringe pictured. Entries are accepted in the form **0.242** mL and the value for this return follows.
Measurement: **1.9** mL
